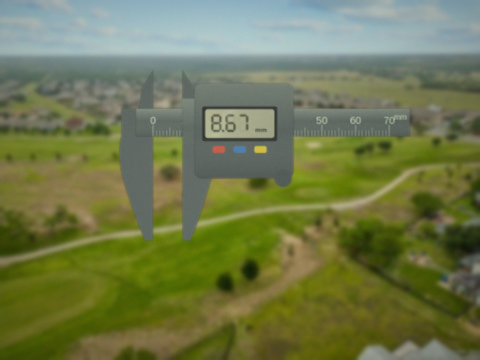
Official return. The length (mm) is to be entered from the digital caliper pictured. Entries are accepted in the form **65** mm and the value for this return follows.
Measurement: **8.67** mm
